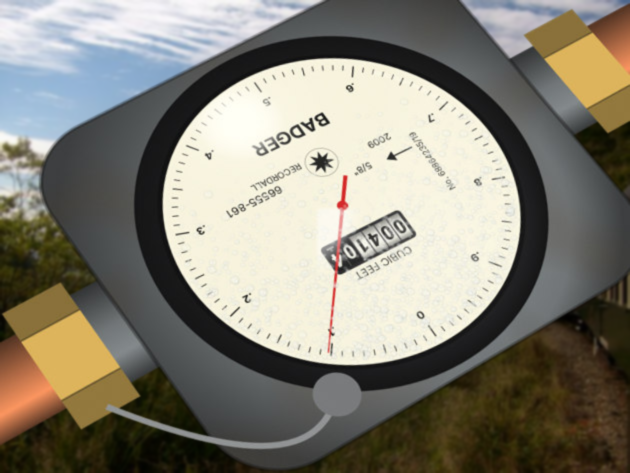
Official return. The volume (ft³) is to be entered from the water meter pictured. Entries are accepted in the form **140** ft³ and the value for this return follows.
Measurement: **4104.10** ft³
